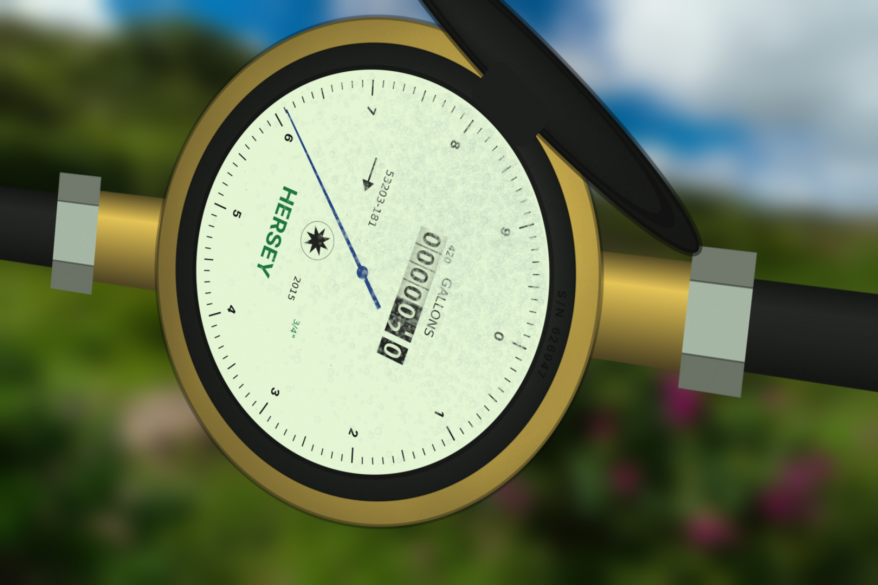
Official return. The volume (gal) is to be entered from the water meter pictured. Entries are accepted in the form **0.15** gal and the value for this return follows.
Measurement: **16.1** gal
